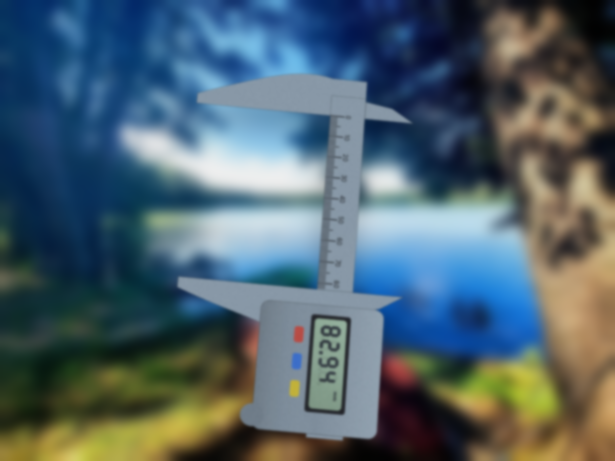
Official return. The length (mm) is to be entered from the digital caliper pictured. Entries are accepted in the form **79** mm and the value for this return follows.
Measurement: **82.94** mm
